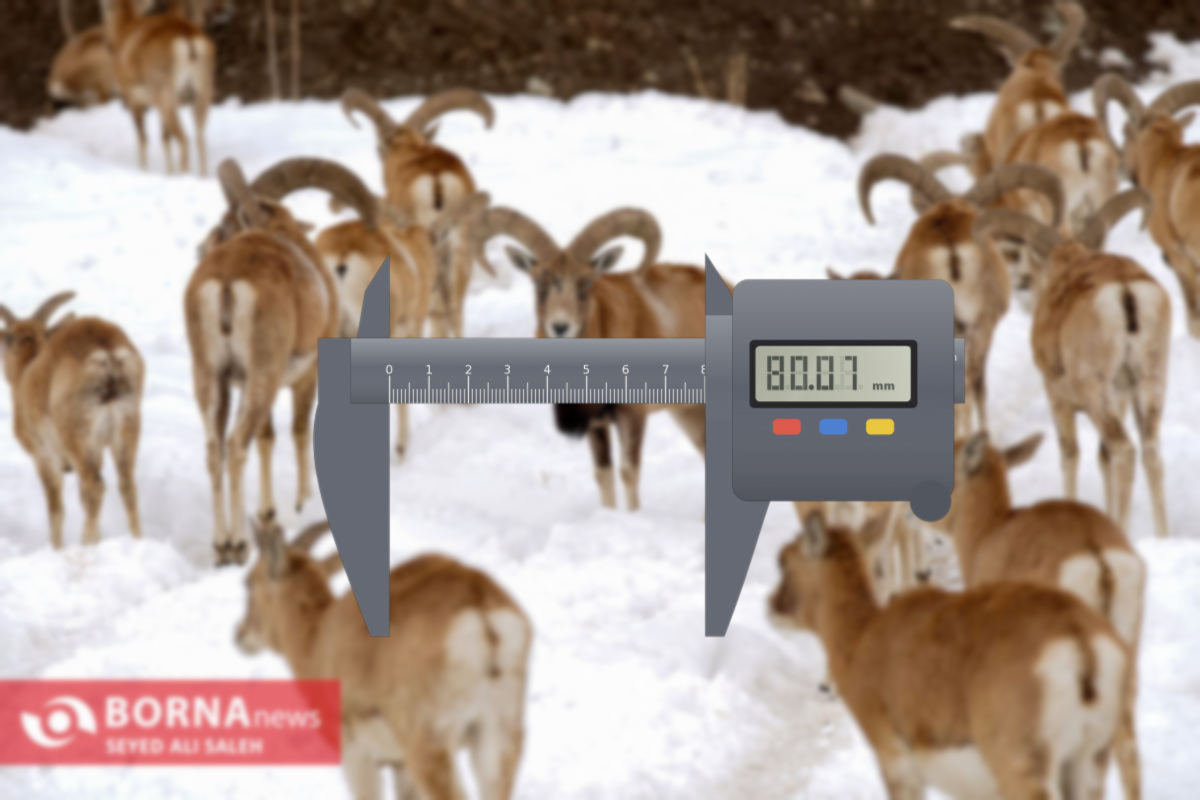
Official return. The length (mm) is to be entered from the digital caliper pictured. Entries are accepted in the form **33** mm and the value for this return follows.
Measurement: **80.07** mm
